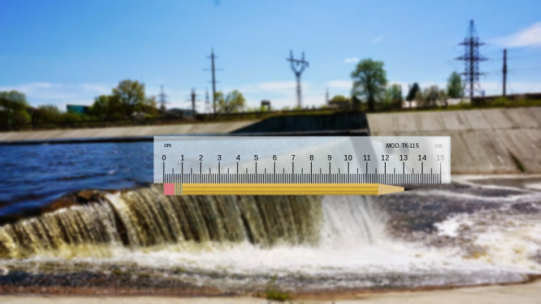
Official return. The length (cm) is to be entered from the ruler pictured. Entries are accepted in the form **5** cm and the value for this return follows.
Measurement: **13.5** cm
